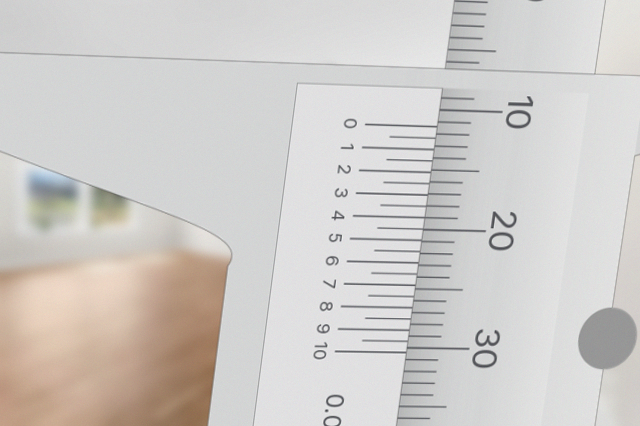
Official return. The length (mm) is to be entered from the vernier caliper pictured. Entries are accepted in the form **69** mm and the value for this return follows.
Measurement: **11.4** mm
